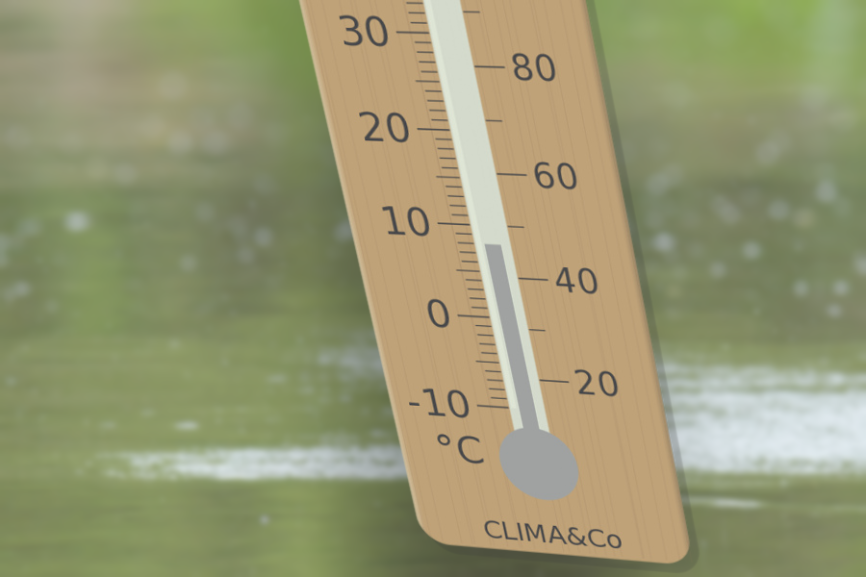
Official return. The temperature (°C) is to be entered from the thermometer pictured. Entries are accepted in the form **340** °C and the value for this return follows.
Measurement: **8** °C
